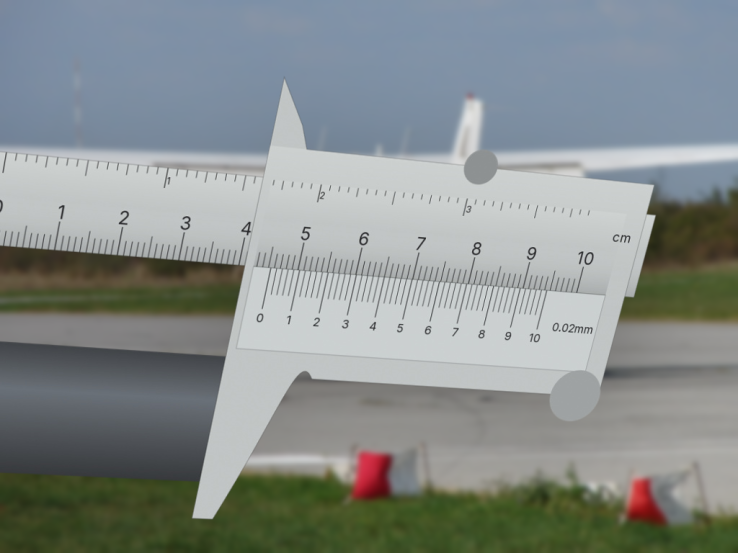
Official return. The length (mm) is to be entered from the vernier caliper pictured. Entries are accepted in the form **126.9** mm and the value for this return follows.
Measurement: **45.4** mm
